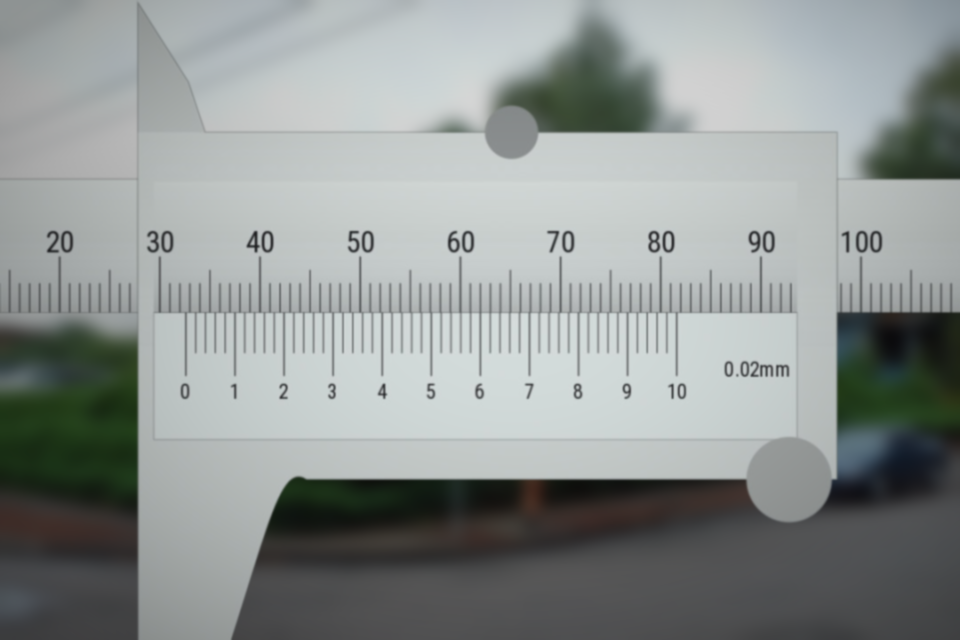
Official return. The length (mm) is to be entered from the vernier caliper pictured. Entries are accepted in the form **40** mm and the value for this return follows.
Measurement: **32.6** mm
